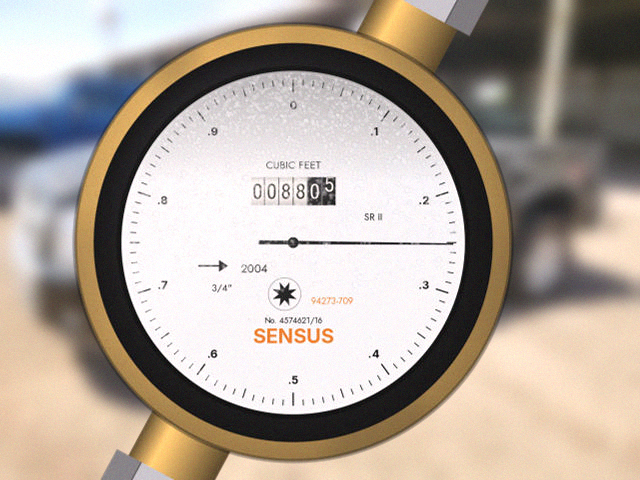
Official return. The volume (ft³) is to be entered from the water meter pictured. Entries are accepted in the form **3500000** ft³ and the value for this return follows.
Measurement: **8805.25** ft³
